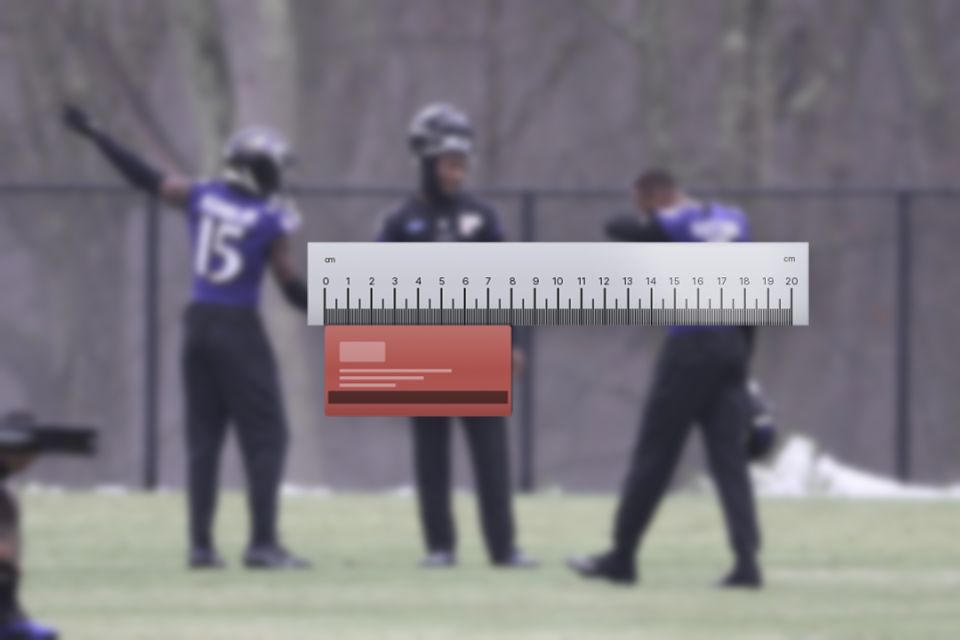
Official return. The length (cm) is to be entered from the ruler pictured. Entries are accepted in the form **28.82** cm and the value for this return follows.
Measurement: **8** cm
